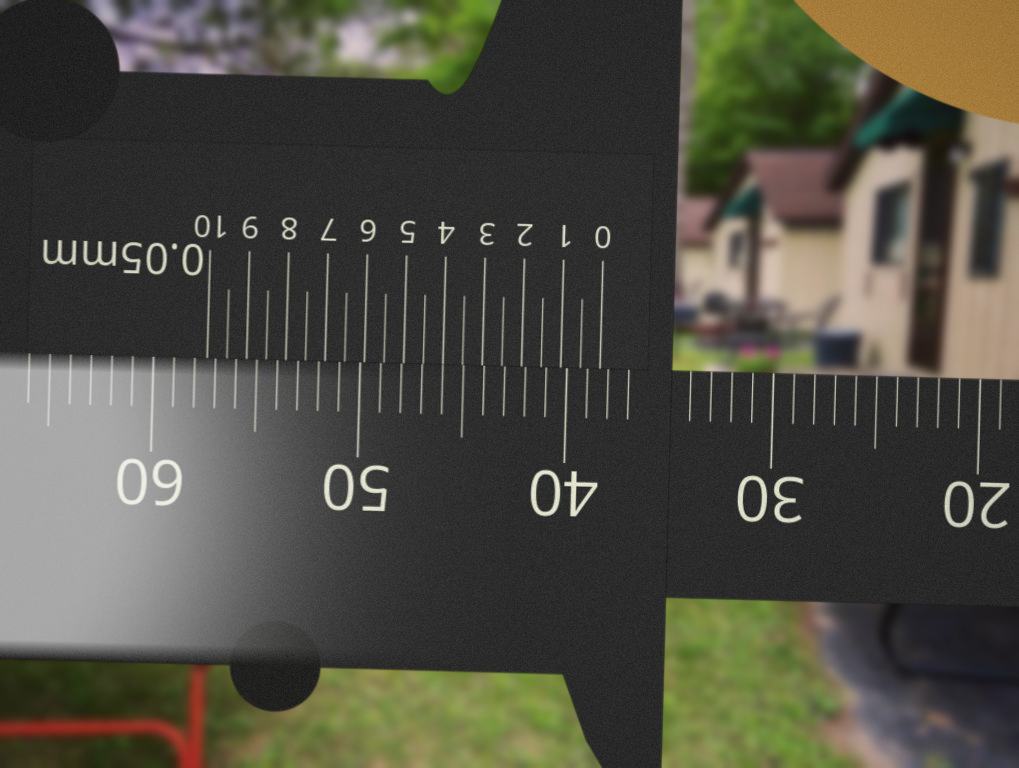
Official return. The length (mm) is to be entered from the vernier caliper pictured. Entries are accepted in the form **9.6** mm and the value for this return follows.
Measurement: **38.4** mm
